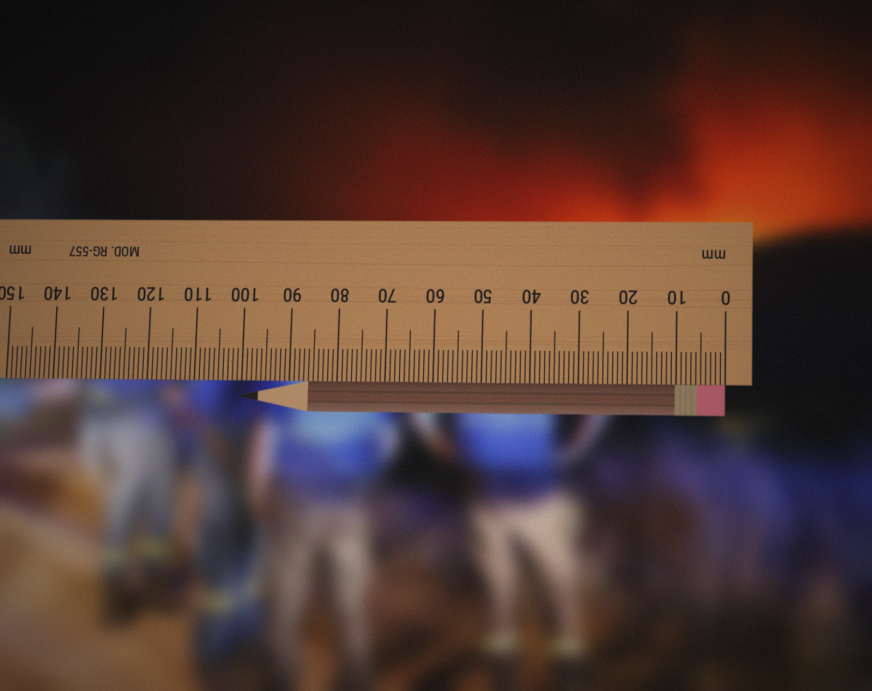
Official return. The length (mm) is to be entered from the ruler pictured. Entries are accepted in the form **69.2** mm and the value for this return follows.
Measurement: **100** mm
